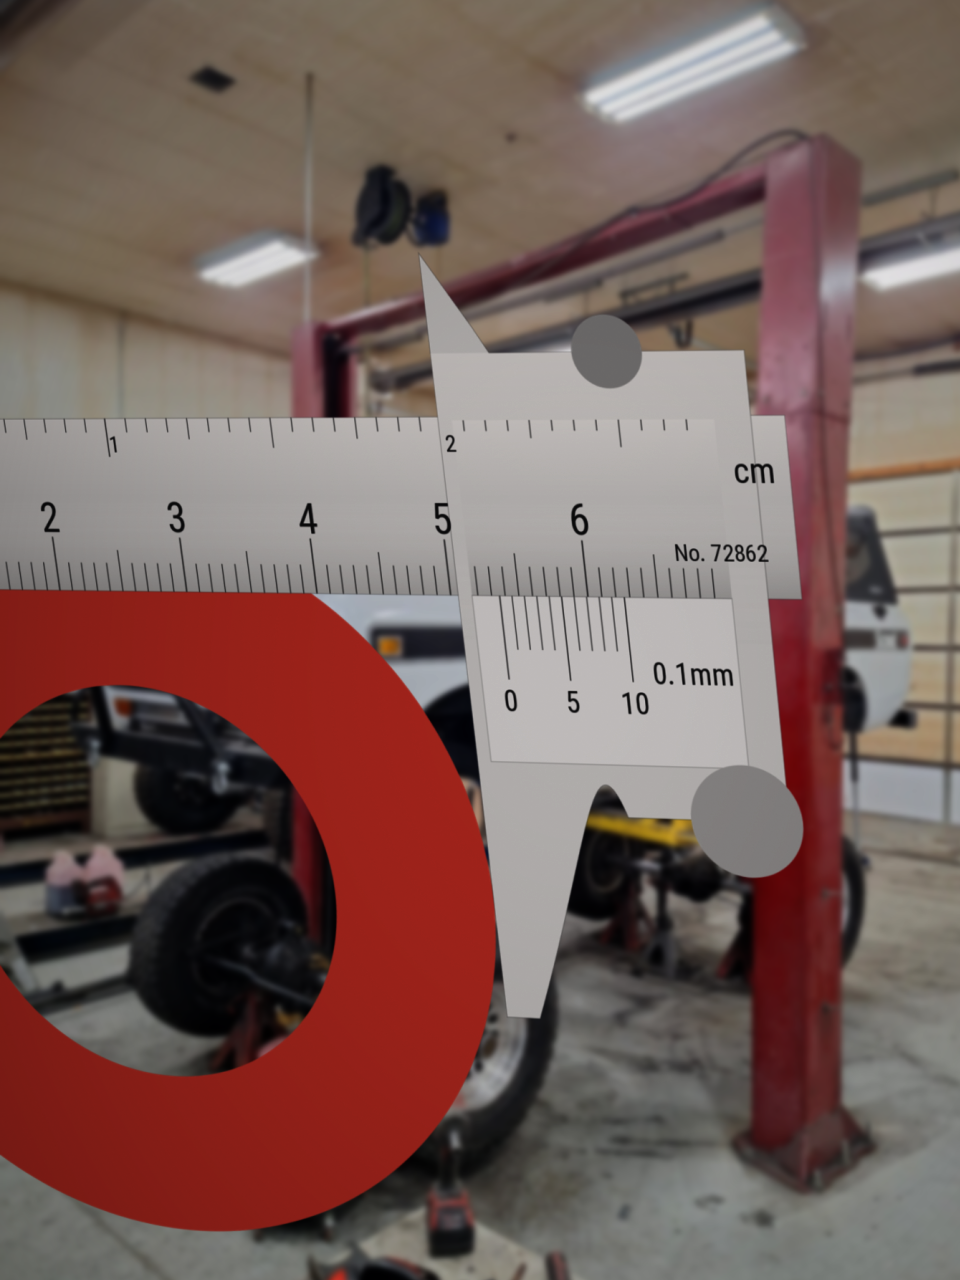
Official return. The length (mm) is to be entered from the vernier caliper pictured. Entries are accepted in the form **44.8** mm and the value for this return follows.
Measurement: **53.6** mm
